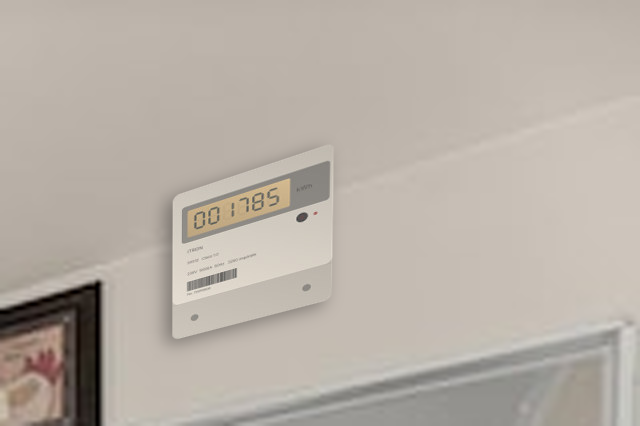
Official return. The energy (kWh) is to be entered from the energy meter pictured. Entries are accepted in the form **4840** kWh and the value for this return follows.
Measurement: **1785** kWh
